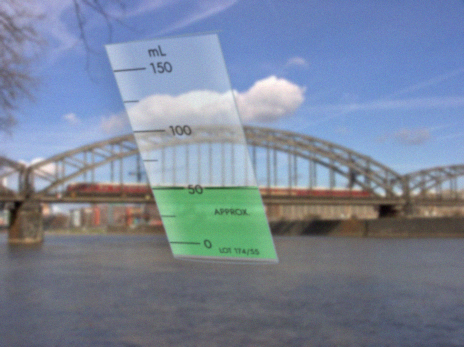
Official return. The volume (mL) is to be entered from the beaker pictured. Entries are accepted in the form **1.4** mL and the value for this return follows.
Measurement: **50** mL
